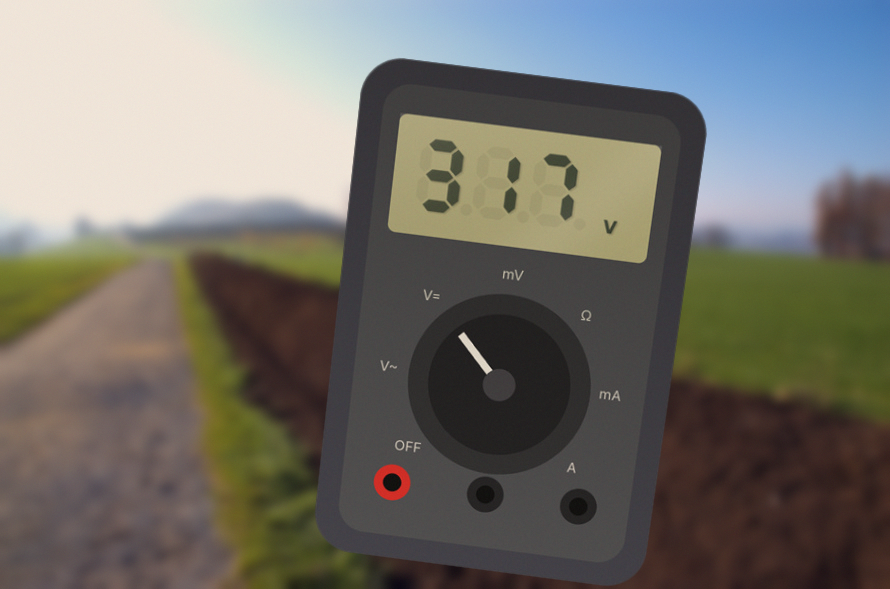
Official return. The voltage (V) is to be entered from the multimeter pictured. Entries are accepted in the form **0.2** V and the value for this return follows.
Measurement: **317** V
